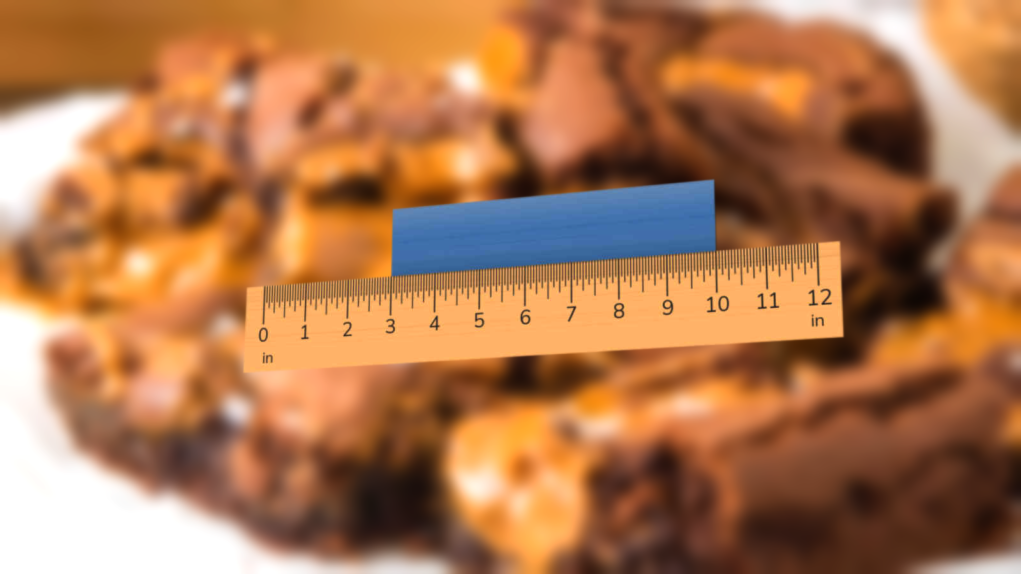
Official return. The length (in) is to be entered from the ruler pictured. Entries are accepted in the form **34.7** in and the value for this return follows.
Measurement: **7** in
